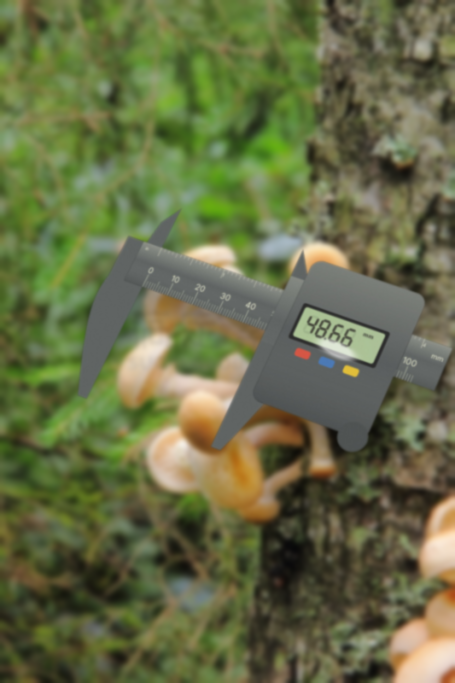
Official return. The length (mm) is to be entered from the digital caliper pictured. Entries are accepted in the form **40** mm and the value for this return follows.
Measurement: **48.66** mm
